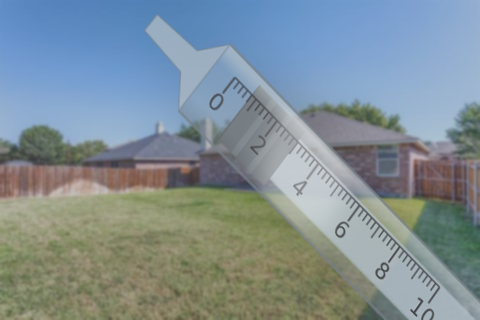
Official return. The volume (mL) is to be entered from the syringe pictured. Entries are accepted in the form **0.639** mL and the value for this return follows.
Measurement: **0.8** mL
